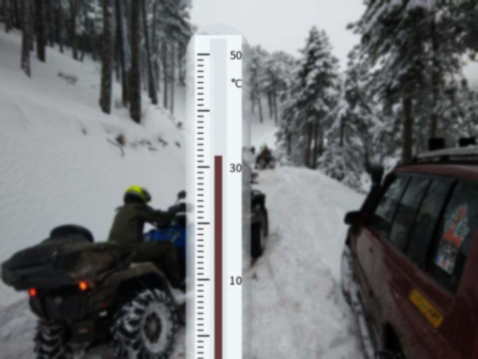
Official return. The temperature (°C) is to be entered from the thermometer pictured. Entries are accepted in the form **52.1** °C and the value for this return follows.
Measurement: **32** °C
